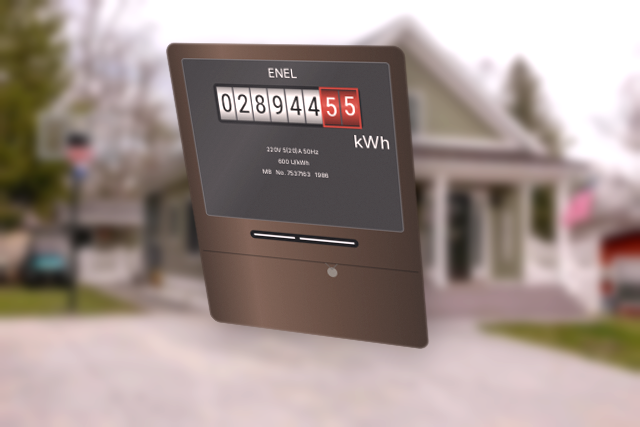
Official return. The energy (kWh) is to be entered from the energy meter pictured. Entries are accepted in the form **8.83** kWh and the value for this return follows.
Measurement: **28944.55** kWh
